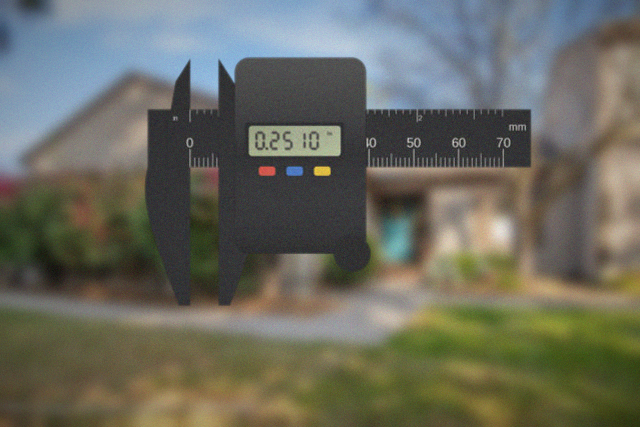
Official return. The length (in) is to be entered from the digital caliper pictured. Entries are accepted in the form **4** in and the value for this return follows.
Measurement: **0.2510** in
